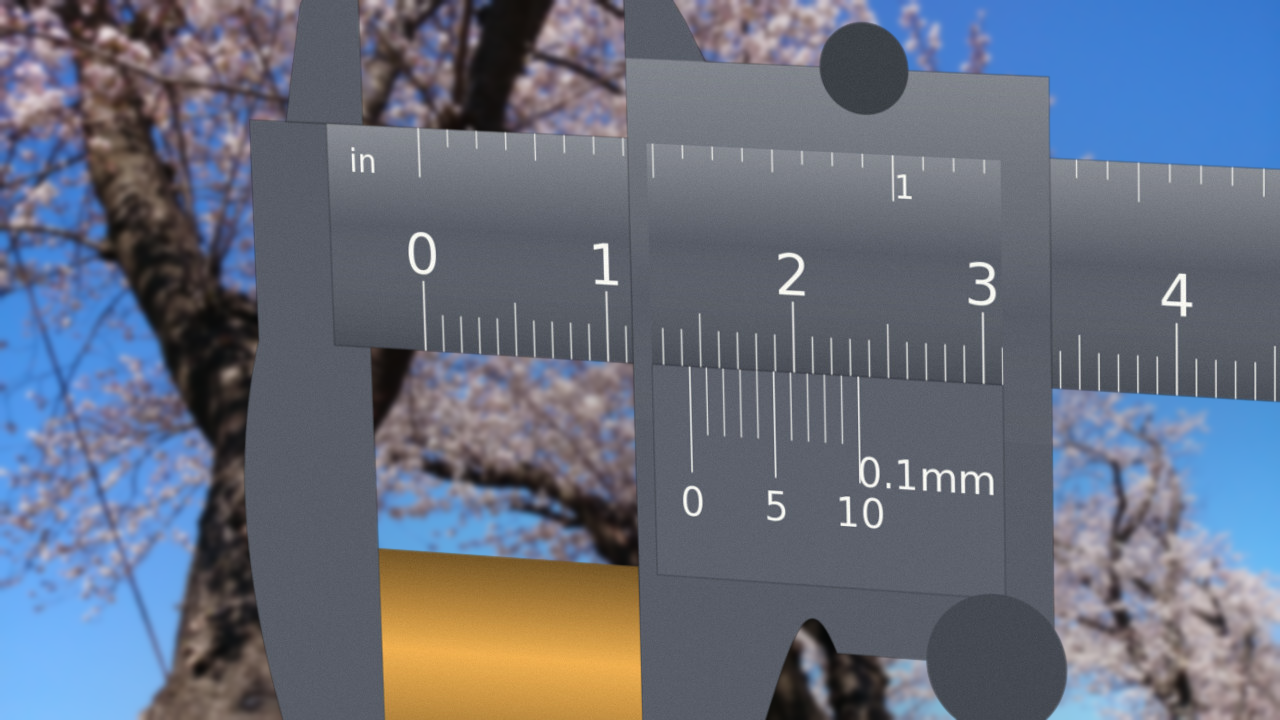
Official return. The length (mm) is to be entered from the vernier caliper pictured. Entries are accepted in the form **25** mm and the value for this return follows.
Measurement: **14.4** mm
